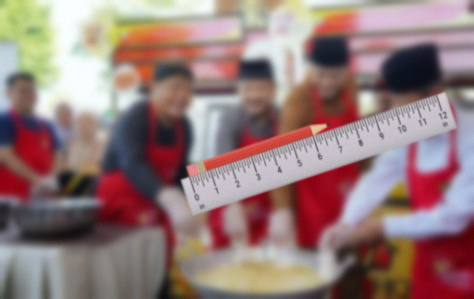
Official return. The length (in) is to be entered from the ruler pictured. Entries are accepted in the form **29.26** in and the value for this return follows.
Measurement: **7** in
